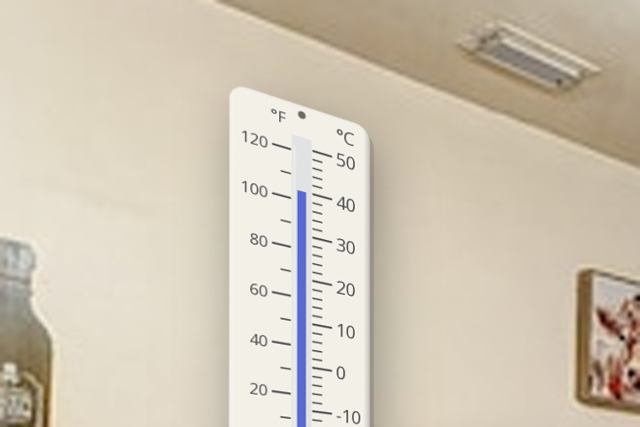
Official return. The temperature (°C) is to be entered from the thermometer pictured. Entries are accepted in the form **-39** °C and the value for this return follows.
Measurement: **40** °C
